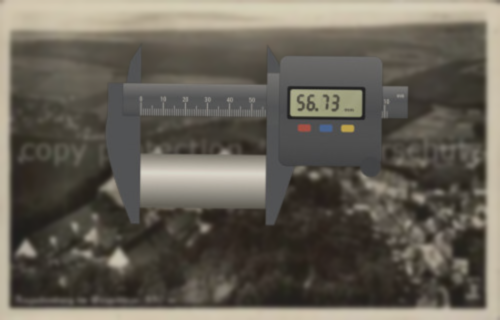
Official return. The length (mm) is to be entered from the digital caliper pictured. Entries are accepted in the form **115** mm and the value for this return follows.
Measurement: **56.73** mm
